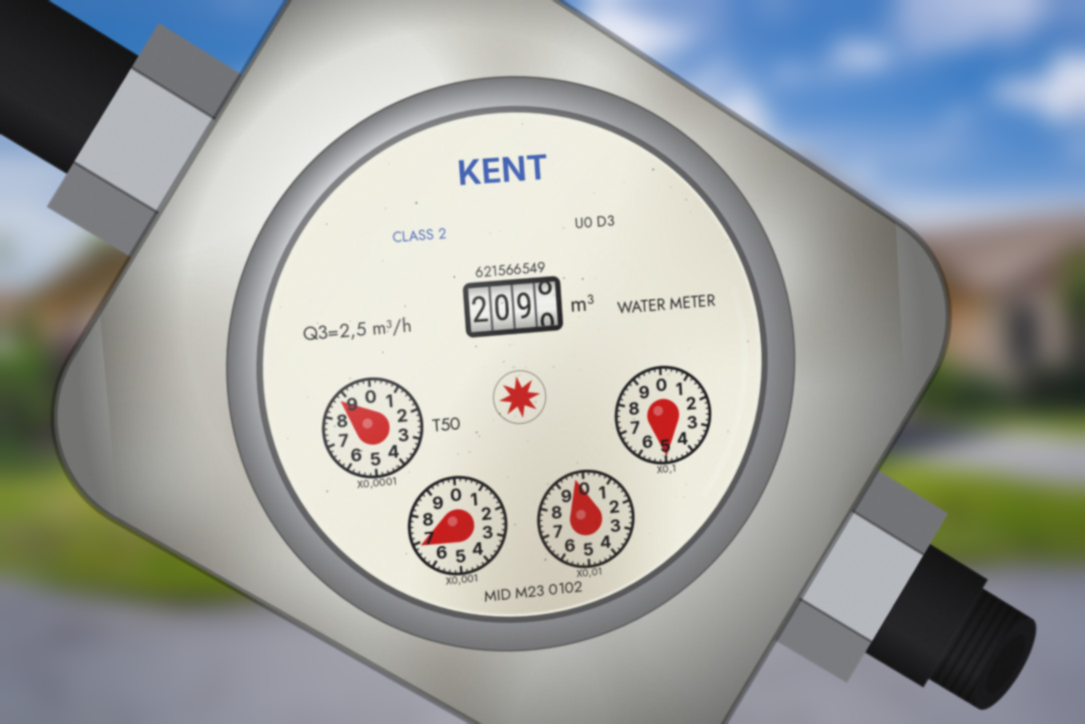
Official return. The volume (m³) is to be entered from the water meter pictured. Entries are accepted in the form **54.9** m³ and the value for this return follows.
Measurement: **2098.4968** m³
